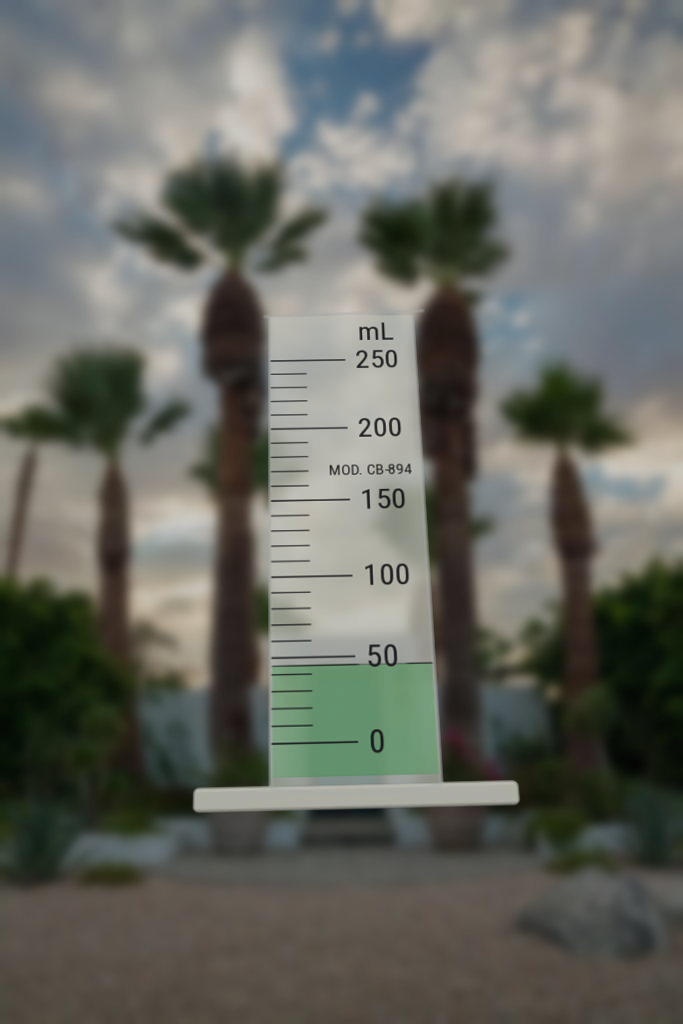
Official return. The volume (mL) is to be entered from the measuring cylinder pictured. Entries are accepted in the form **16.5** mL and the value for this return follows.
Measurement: **45** mL
